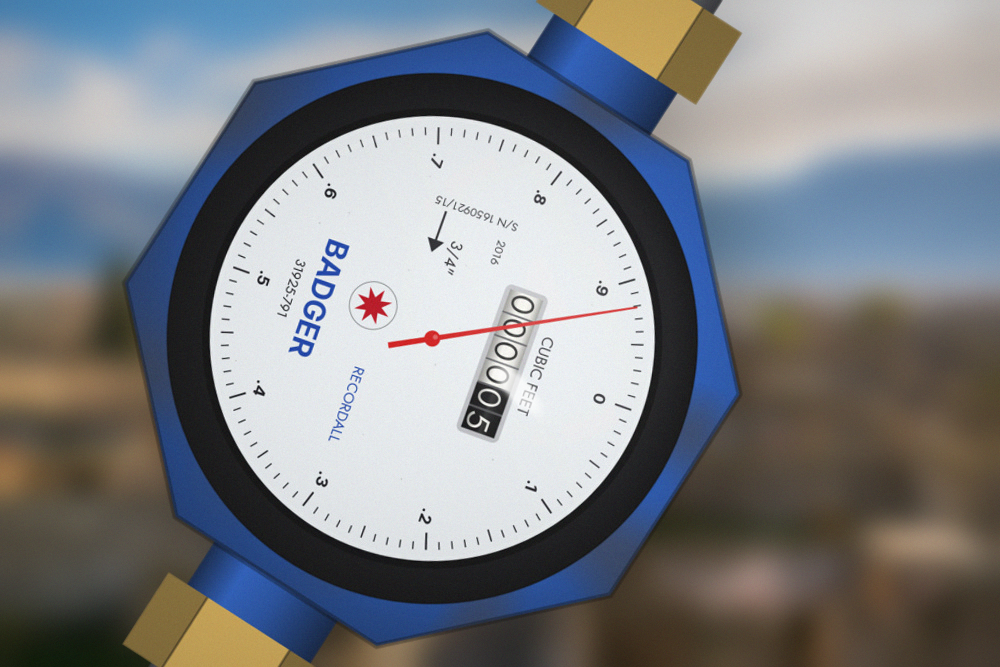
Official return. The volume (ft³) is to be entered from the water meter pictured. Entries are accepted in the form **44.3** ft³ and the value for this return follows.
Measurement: **4.92** ft³
